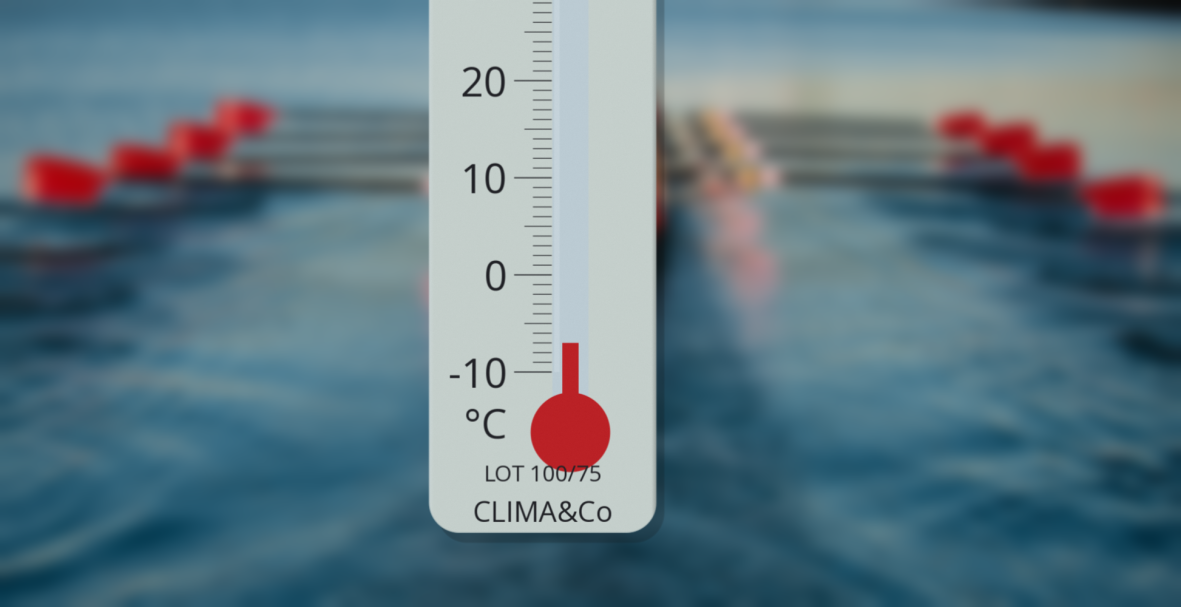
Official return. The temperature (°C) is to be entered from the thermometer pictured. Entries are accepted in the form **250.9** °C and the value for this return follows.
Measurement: **-7** °C
